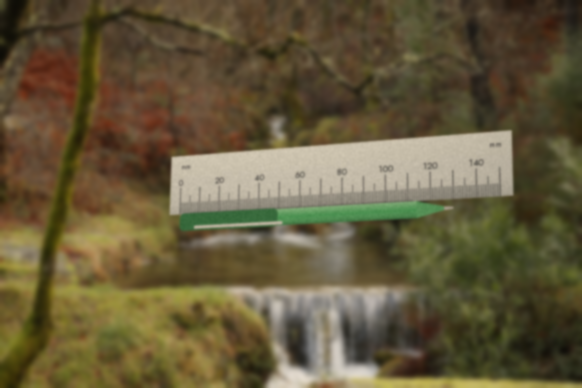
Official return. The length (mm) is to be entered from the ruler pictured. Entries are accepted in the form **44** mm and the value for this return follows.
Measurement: **130** mm
